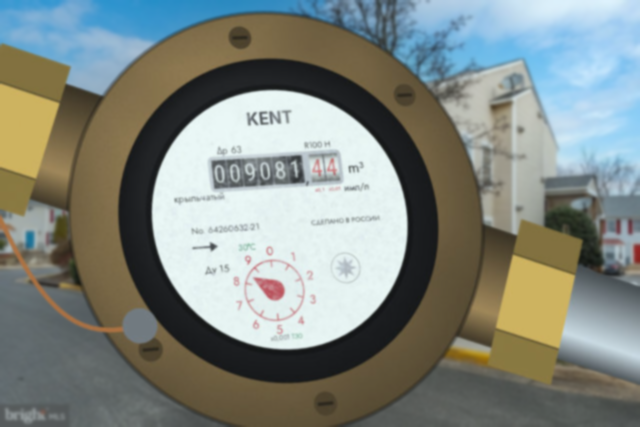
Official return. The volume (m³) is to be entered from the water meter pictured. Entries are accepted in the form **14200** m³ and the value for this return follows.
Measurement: **9081.448** m³
